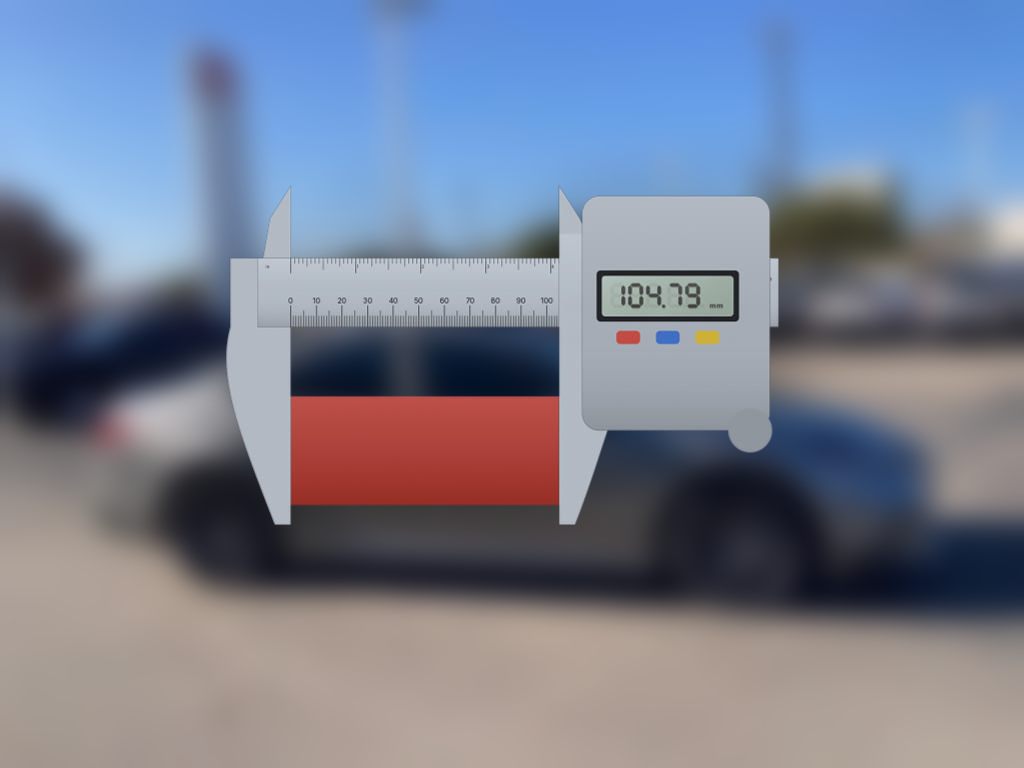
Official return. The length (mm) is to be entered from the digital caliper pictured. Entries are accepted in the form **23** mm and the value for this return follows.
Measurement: **104.79** mm
